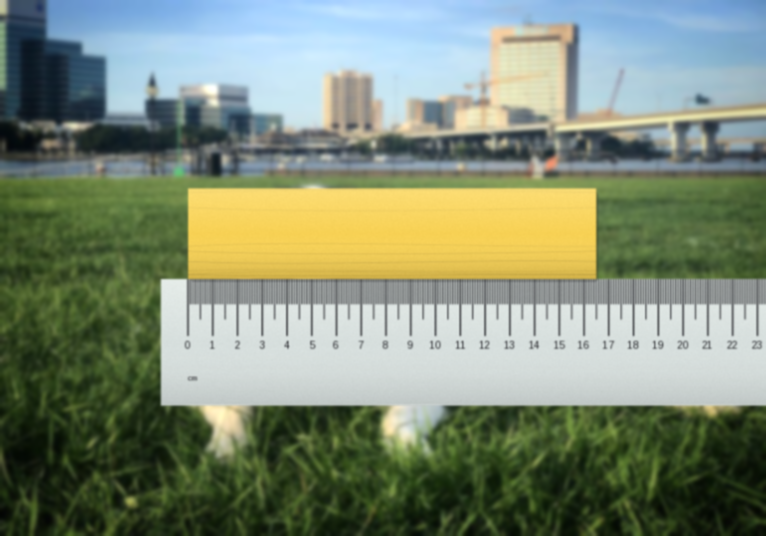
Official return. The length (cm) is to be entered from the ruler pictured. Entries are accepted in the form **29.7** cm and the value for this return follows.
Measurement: **16.5** cm
